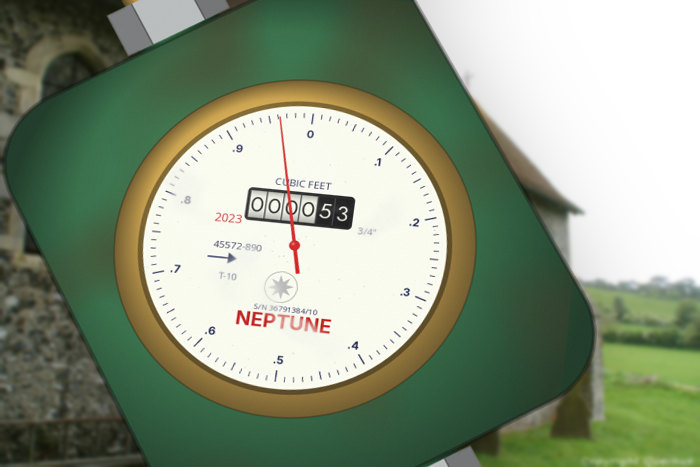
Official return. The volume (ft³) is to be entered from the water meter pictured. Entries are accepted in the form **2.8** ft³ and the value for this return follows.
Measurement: **52.96** ft³
